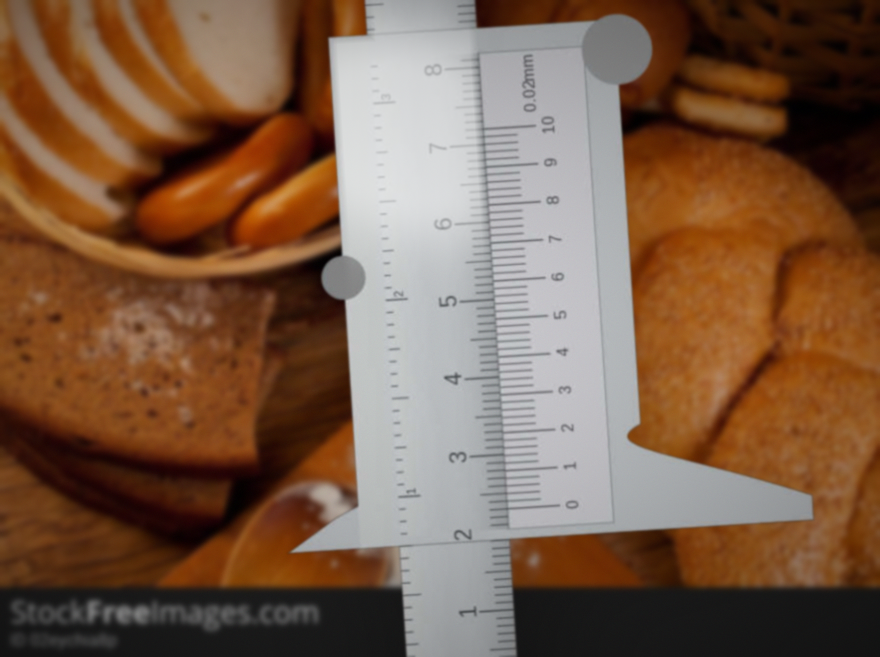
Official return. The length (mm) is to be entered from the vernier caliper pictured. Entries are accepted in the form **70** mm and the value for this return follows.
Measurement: **23.0** mm
